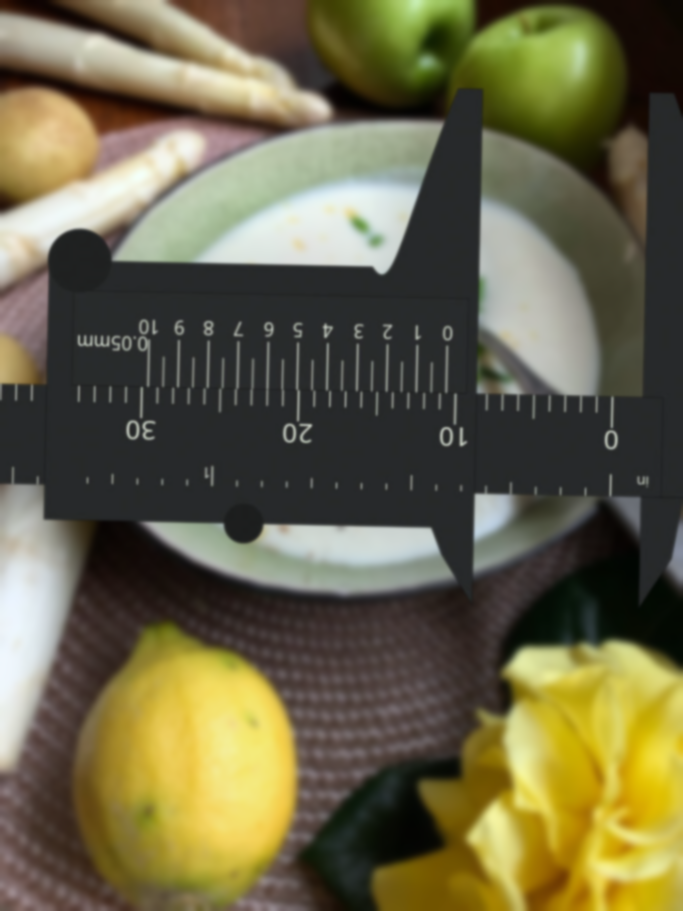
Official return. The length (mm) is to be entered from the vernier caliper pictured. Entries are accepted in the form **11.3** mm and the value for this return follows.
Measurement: **10.6** mm
